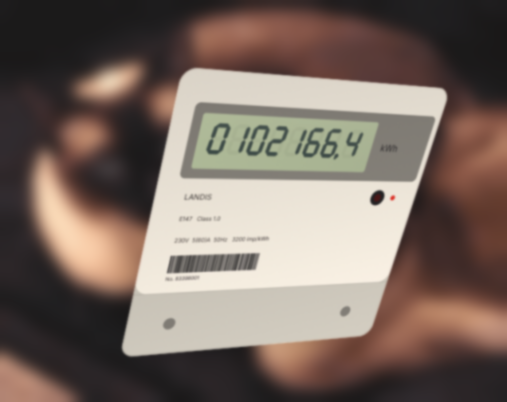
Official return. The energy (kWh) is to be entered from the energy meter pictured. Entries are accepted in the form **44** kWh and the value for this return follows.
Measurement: **102166.4** kWh
